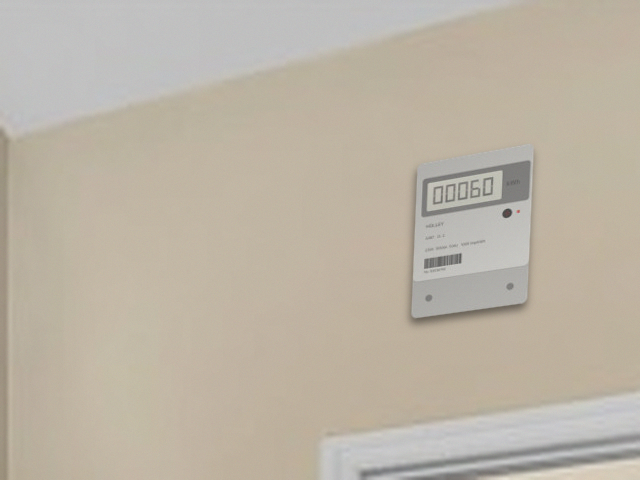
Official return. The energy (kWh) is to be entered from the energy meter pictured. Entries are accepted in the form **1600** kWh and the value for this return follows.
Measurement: **60** kWh
